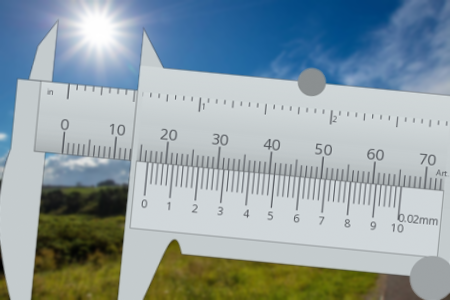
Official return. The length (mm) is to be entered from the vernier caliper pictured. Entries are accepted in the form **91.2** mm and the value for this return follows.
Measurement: **16.5** mm
